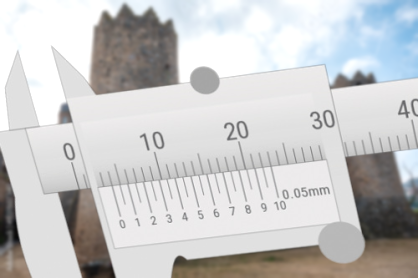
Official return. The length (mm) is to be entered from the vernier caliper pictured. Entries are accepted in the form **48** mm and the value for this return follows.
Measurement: **4.0** mm
